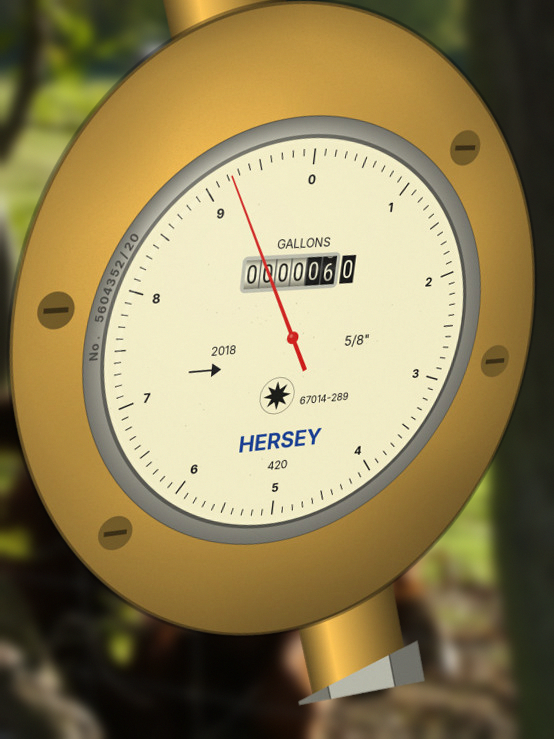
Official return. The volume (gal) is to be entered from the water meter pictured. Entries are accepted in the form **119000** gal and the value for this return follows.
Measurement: **59.2** gal
